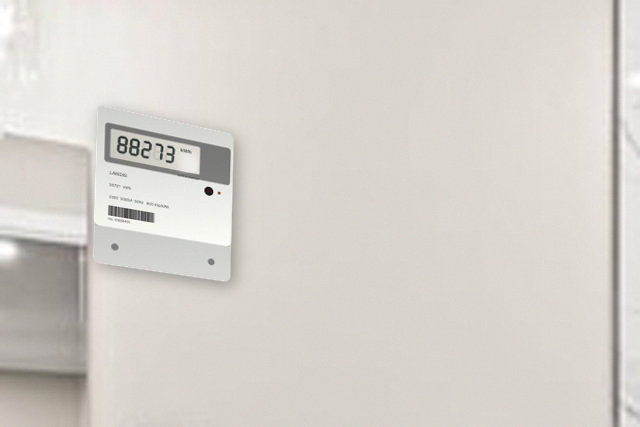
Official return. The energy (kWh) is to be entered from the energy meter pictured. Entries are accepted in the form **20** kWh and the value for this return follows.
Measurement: **88273** kWh
